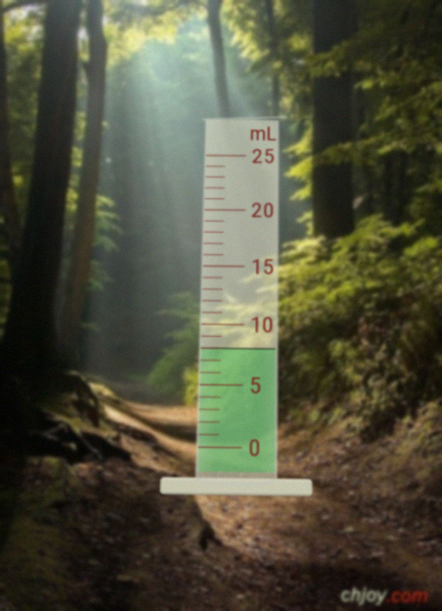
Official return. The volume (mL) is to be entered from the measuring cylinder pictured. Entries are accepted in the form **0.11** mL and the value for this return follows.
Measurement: **8** mL
